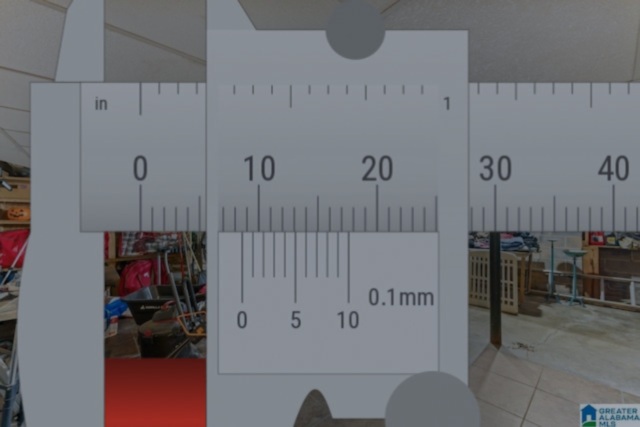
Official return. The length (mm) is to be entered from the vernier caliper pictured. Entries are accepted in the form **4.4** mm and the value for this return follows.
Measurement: **8.6** mm
